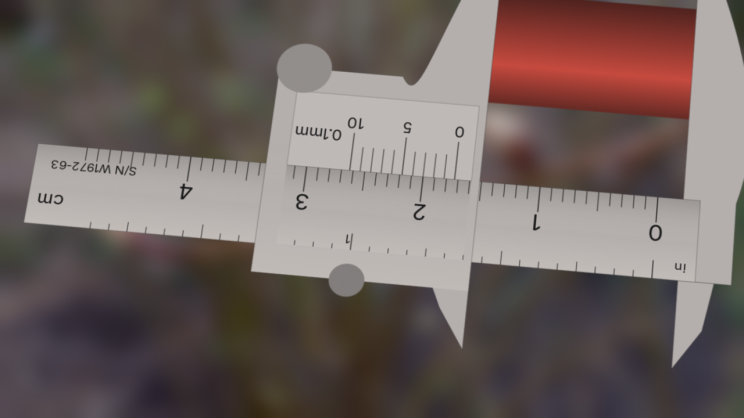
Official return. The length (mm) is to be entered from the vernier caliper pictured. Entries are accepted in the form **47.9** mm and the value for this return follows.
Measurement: **17.3** mm
